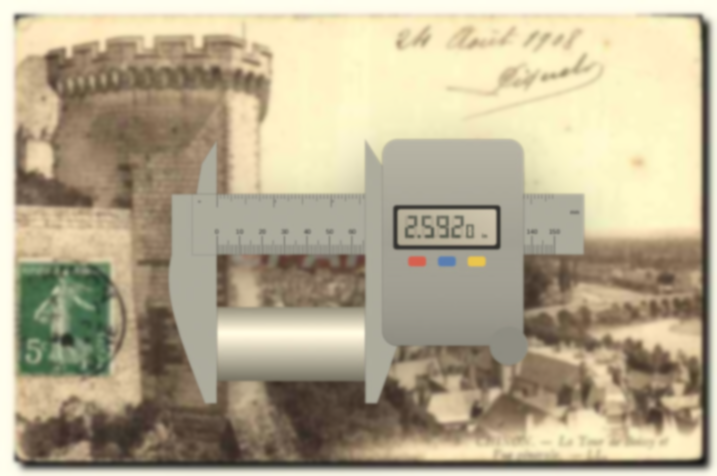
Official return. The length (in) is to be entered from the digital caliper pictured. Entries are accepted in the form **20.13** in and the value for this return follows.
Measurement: **2.5920** in
